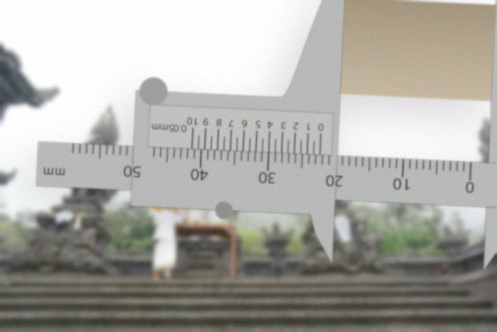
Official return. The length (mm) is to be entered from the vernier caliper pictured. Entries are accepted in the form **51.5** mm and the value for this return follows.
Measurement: **22.4** mm
